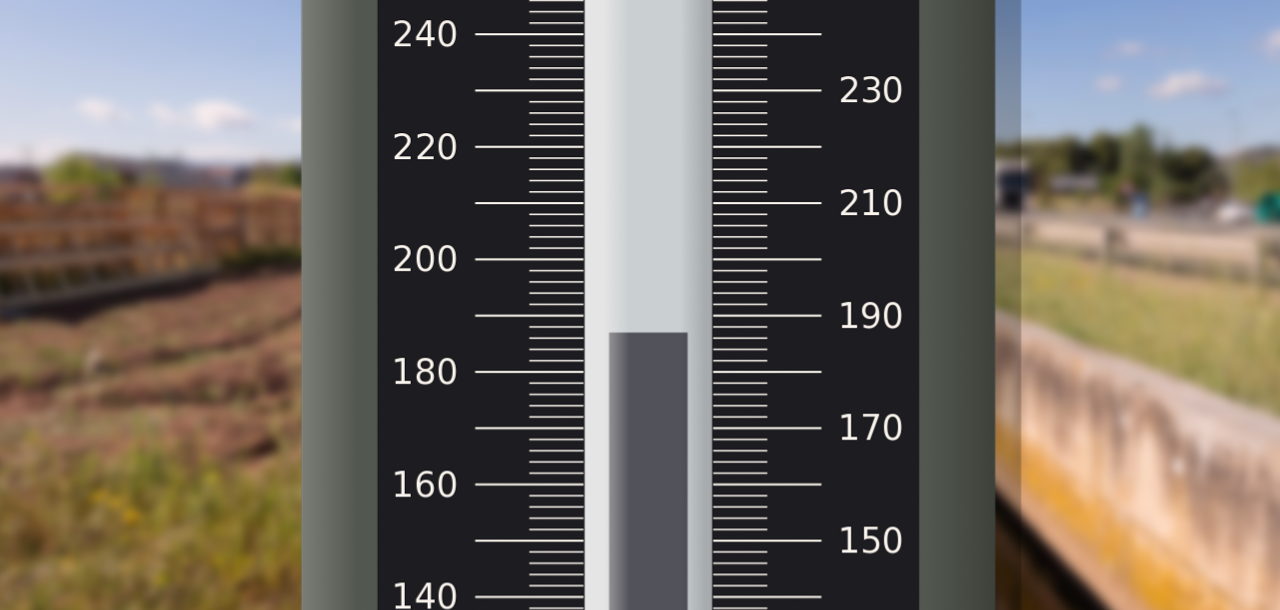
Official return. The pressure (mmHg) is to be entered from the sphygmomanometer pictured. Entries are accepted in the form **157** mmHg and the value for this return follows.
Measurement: **187** mmHg
